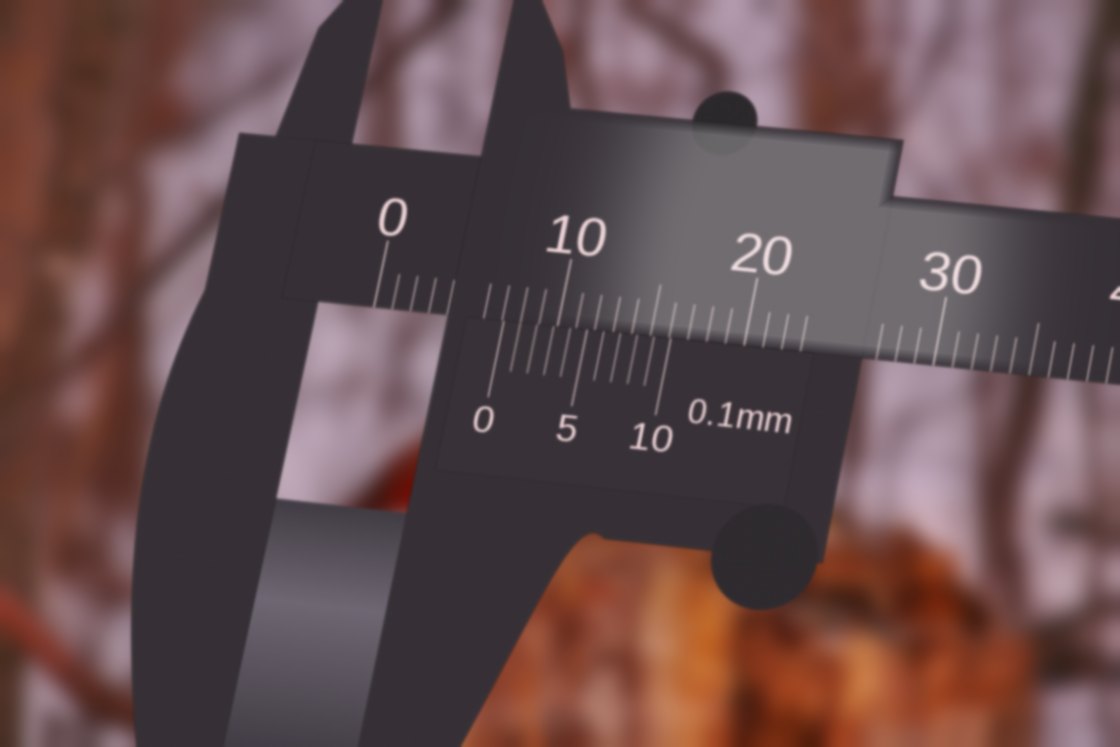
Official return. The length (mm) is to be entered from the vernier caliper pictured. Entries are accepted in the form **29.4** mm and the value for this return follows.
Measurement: **7.1** mm
